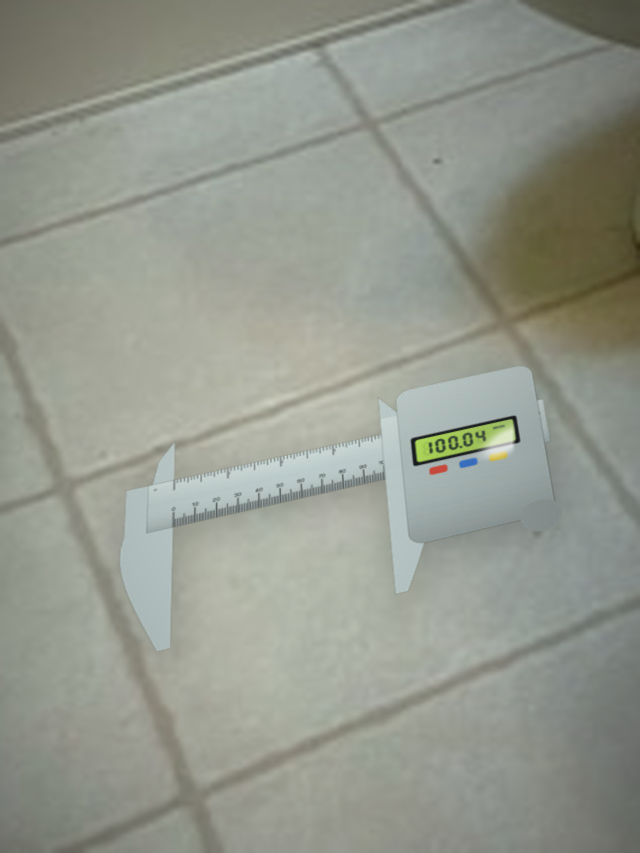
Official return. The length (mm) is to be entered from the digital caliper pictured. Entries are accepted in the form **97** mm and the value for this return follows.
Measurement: **100.04** mm
